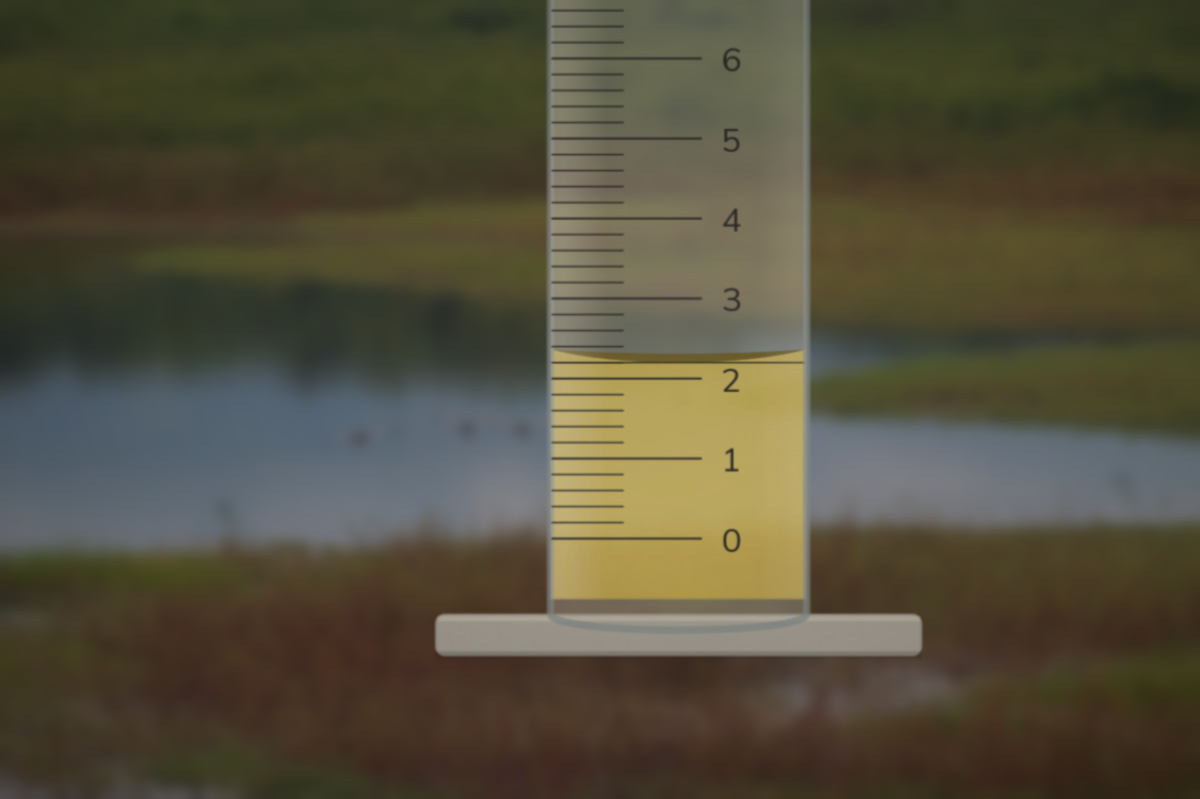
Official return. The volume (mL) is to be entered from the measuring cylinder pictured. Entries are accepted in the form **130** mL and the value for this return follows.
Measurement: **2.2** mL
